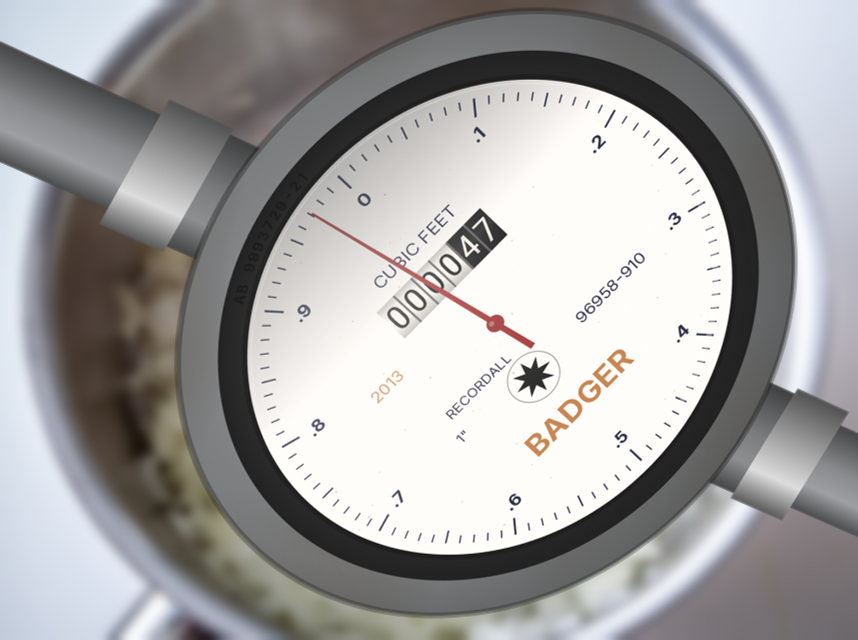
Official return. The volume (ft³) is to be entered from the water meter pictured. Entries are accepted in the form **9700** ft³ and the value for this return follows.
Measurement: **46.97** ft³
